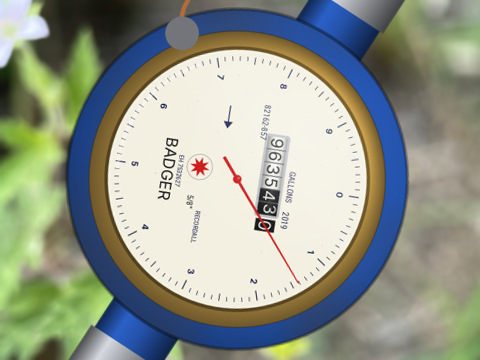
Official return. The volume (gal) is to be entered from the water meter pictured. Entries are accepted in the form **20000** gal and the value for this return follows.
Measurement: **9635431.4** gal
